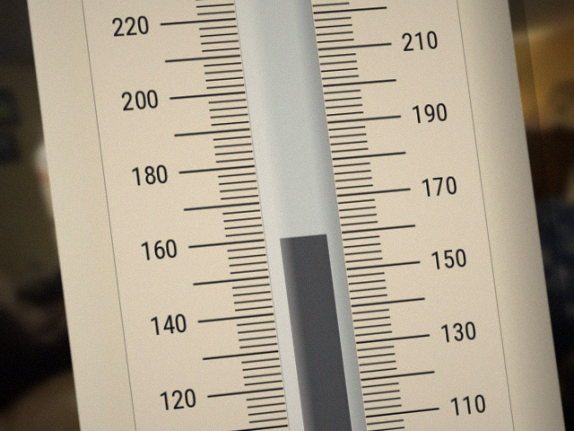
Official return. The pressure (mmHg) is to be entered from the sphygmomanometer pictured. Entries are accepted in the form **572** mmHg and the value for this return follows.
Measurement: **160** mmHg
